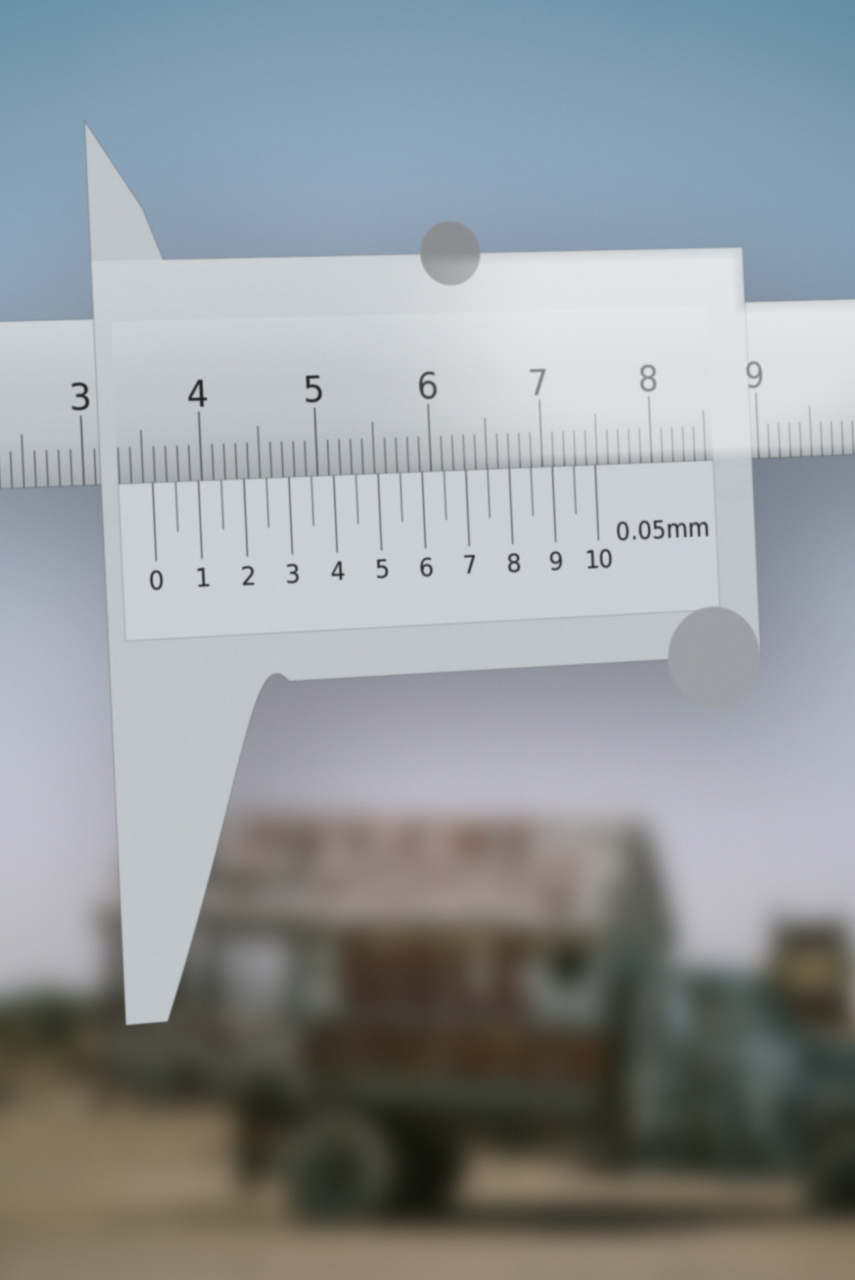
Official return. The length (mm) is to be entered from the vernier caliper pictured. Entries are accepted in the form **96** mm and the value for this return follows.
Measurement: **35.8** mm
